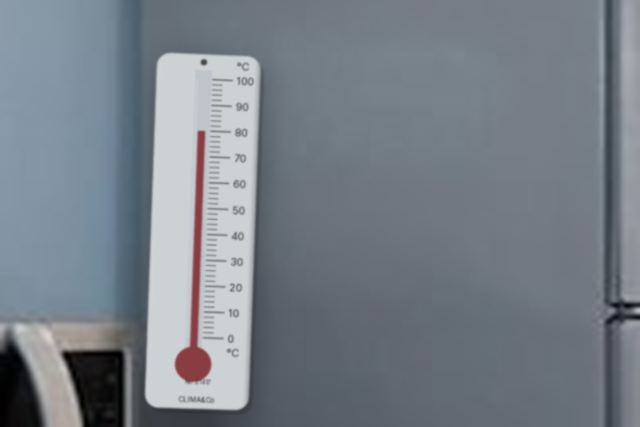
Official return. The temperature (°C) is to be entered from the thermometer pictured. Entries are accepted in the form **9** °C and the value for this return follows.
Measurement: **80** °C
